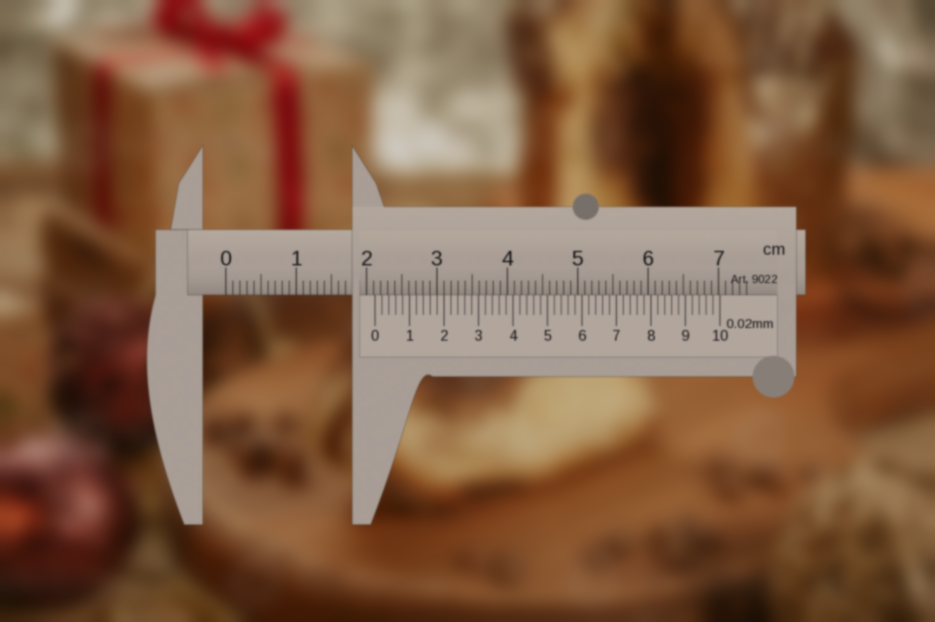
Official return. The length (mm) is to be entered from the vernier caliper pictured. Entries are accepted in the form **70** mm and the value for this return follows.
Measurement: **21.2** mm
